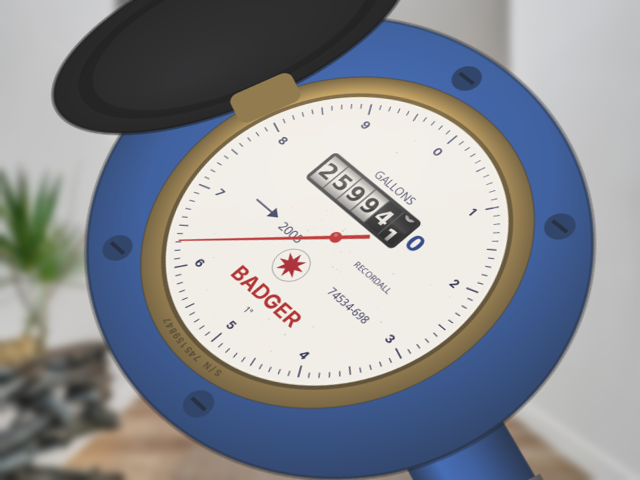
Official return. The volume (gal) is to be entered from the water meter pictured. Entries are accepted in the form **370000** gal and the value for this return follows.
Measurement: **2599406.3** gal
